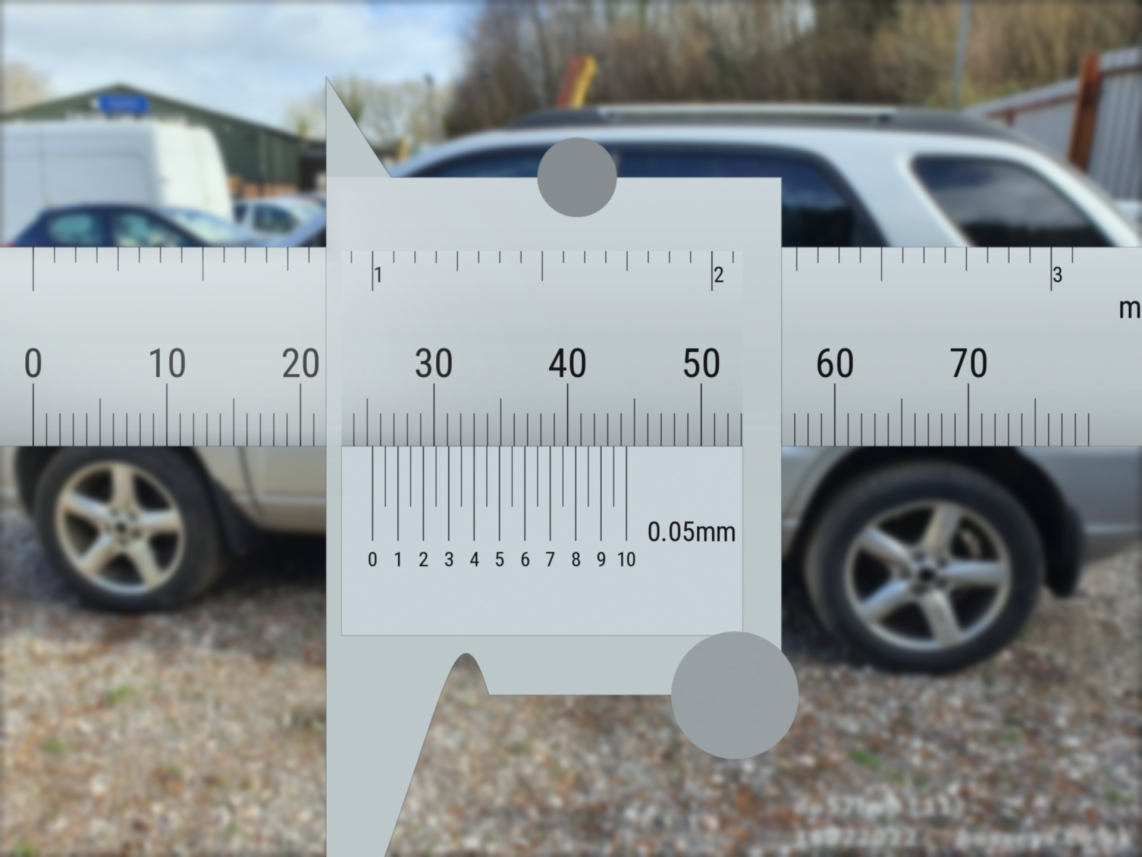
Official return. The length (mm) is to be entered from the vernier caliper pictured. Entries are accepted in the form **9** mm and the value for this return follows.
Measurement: **25.4** mm
